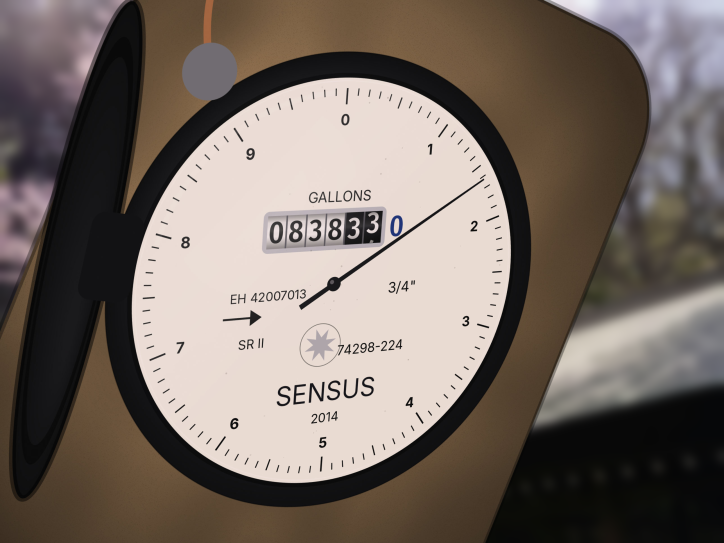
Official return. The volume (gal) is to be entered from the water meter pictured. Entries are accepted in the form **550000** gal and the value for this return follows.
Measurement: **838331.6** gal
